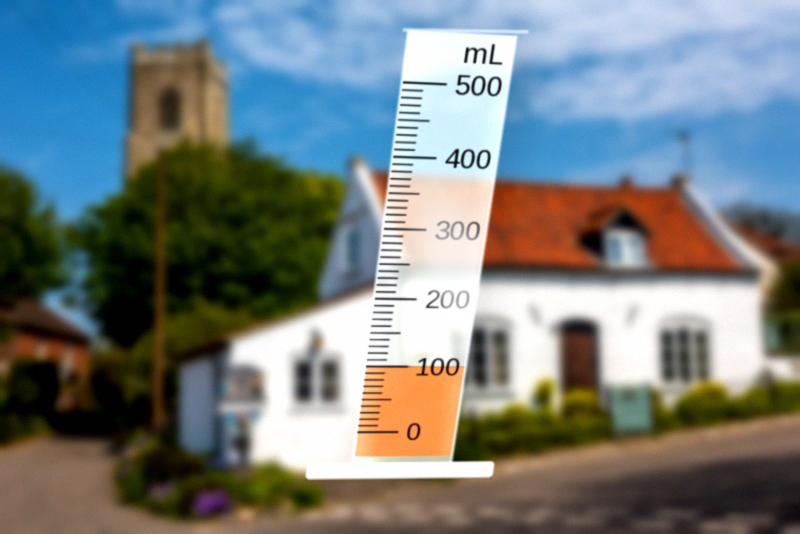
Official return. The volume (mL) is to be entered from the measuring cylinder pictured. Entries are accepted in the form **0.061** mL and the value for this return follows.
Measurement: **100** mL
